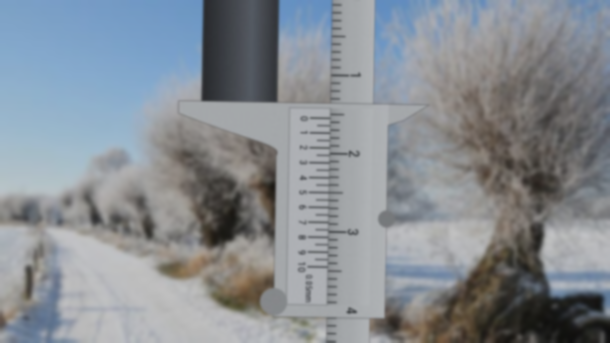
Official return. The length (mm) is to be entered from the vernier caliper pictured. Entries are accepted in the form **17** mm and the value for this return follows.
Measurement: **15.5** mm
